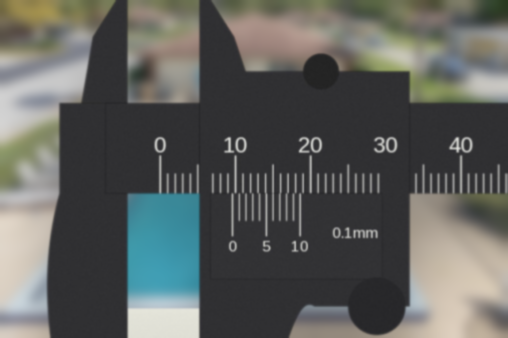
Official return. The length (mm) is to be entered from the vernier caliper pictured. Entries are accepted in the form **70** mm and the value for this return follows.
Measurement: **9.6** mm
